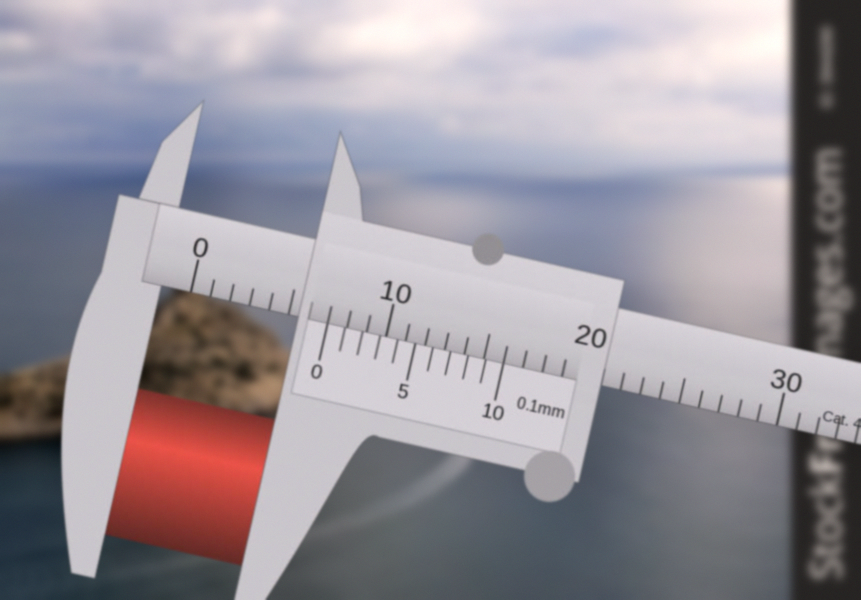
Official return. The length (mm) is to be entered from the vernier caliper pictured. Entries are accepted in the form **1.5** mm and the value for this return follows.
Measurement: **7.0** mm
